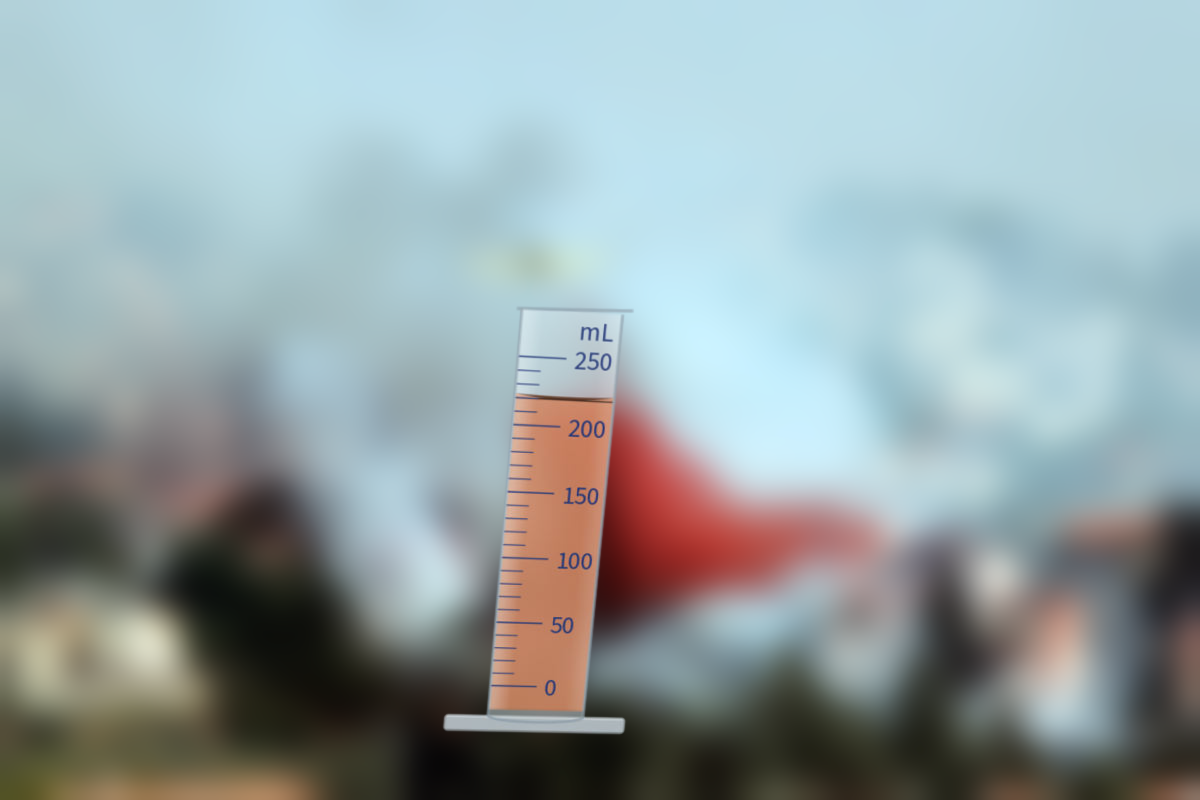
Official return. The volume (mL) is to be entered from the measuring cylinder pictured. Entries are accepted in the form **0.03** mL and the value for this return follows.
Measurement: **220** mL
